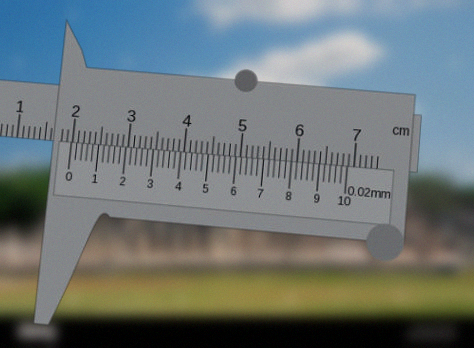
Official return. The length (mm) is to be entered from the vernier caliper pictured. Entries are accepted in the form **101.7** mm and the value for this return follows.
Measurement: **19.8** mm
